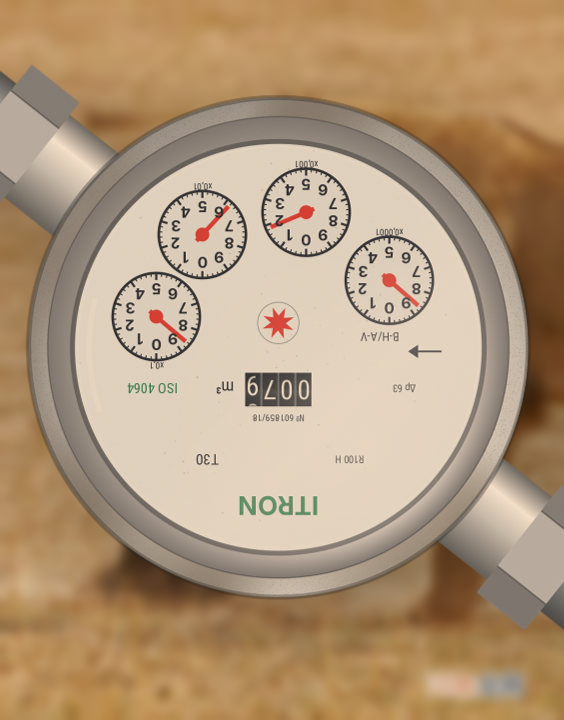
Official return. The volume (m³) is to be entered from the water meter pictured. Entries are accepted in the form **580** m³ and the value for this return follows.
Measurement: **78.8618** m³
